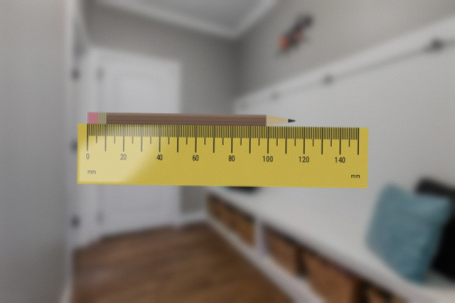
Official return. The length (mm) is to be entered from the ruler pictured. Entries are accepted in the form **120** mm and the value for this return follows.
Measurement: **115** mm
